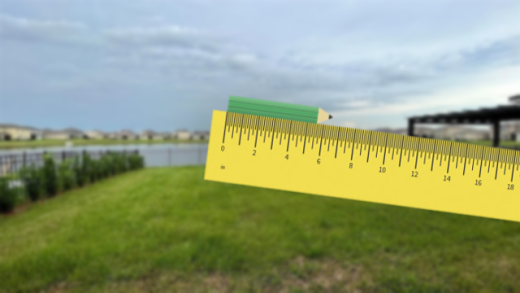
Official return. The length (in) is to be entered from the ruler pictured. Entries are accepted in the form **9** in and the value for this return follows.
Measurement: **6.5** in
